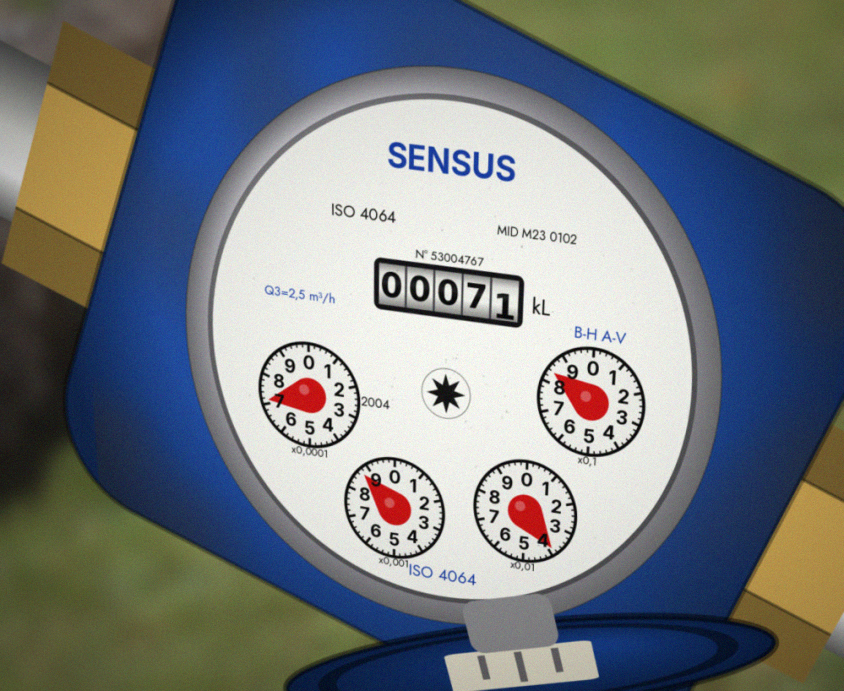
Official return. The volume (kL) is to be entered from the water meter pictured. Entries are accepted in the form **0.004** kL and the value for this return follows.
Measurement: **70.8387** kL
